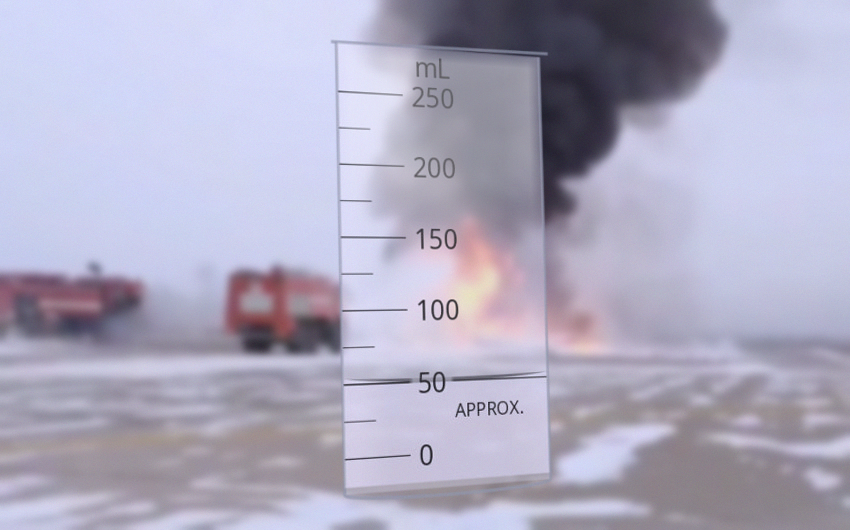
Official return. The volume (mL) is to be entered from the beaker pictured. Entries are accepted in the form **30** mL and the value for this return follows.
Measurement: **50** mL
